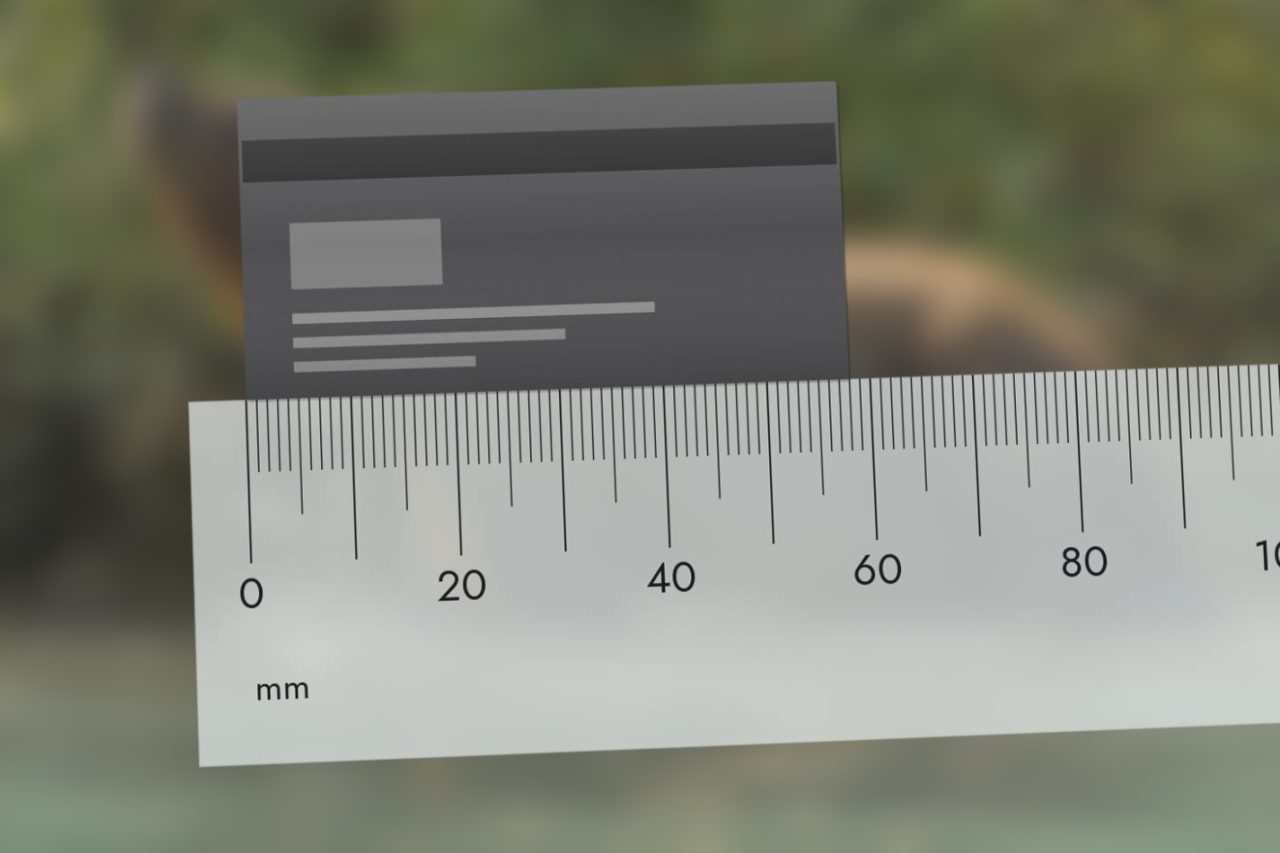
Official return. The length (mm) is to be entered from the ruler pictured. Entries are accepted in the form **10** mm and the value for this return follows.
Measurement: **58** mm
